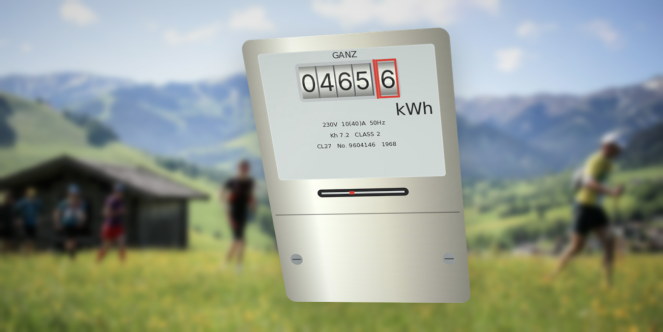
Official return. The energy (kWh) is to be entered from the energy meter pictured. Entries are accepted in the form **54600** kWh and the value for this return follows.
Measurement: **465.6** kWh
